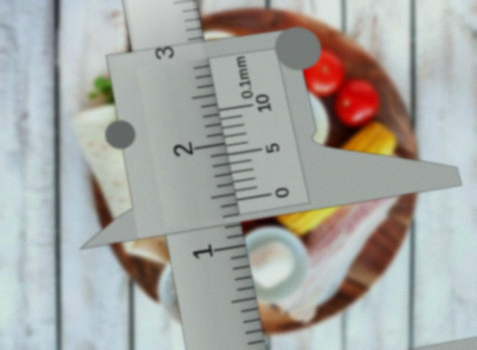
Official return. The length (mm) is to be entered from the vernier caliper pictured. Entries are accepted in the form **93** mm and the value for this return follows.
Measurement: **14.4** mm
